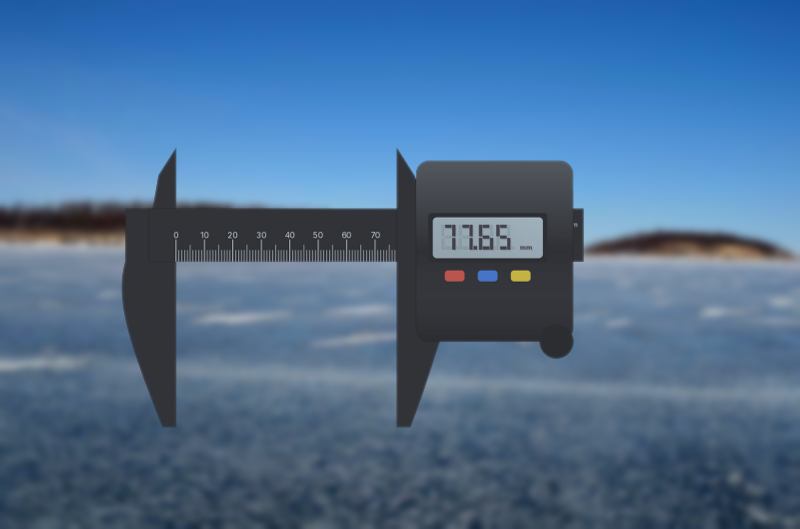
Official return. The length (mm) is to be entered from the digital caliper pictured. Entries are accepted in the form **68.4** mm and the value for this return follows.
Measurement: **77.65** mm
